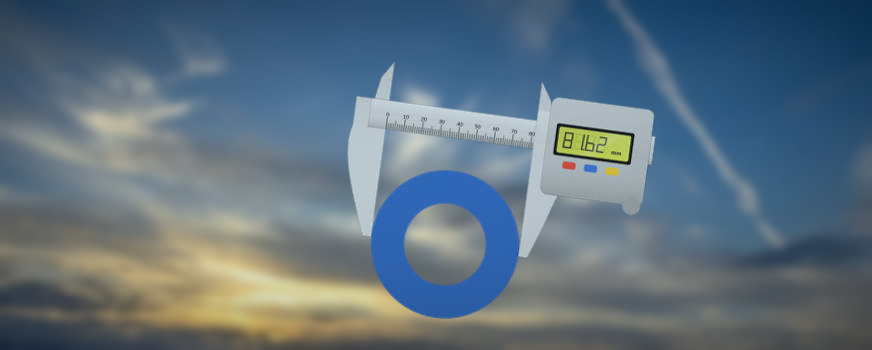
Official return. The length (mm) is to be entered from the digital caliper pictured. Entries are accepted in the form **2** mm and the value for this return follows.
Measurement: **81.62** mm
